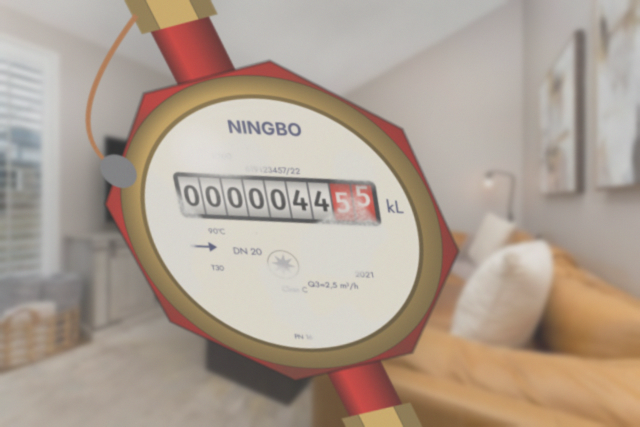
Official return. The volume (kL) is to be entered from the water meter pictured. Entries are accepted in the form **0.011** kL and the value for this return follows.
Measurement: **44.55** kL
